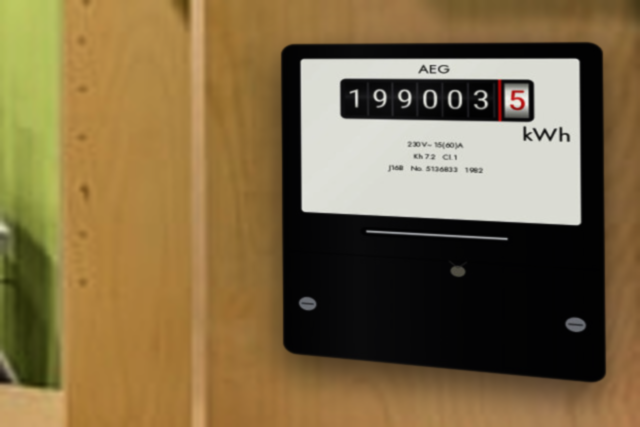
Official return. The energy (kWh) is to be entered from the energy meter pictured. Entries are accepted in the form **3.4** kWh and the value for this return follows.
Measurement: **199003.5** kWh
